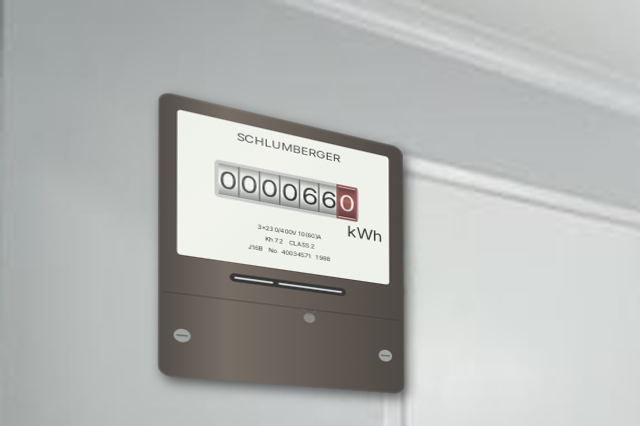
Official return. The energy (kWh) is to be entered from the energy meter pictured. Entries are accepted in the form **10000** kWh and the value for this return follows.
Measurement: **66.0** kWh
